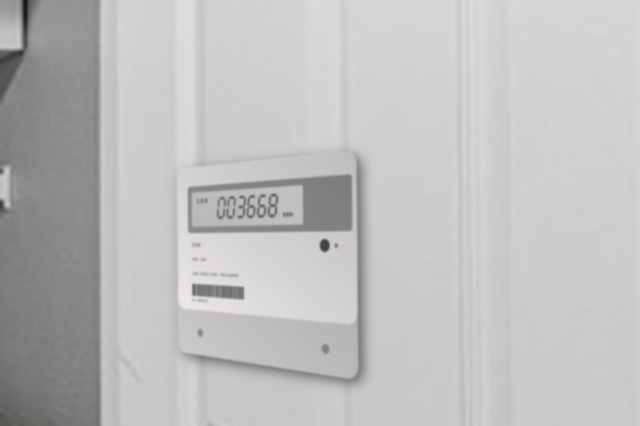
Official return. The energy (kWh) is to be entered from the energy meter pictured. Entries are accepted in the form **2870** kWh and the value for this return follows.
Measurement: **3668** kWh
